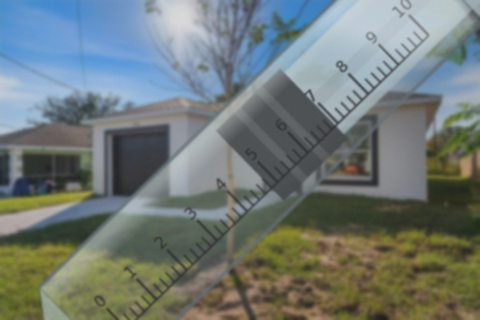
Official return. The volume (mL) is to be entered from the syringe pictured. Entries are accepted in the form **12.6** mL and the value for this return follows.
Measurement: **4.8** mL
